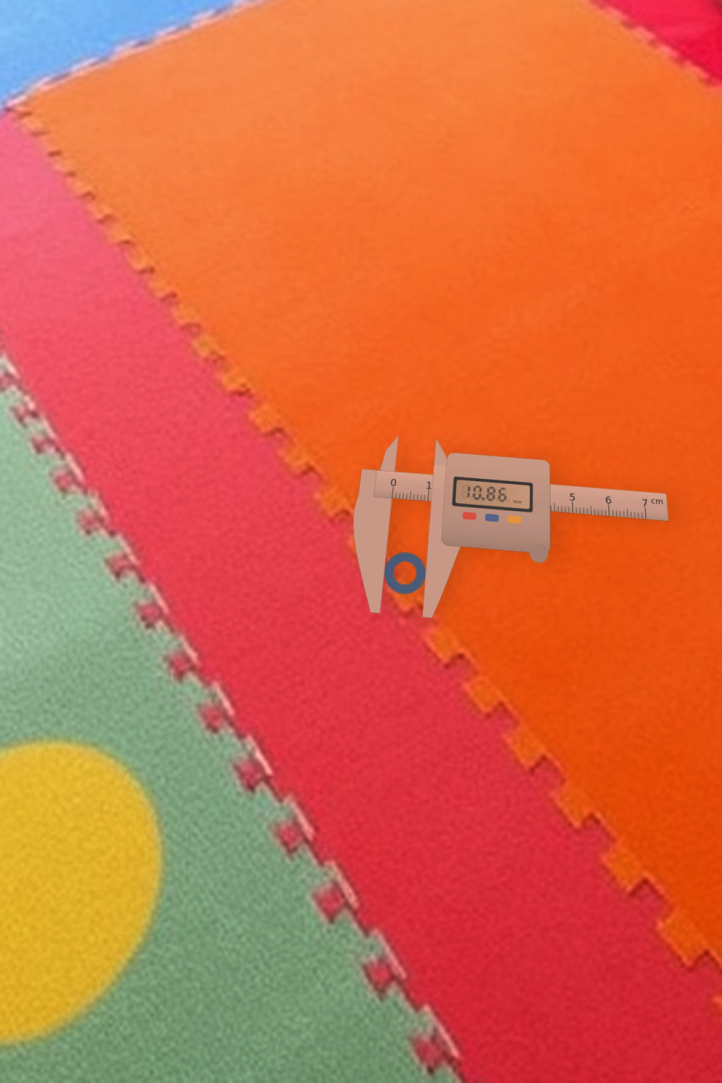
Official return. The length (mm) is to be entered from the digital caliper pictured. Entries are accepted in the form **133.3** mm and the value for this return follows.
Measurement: **10.86** mm
